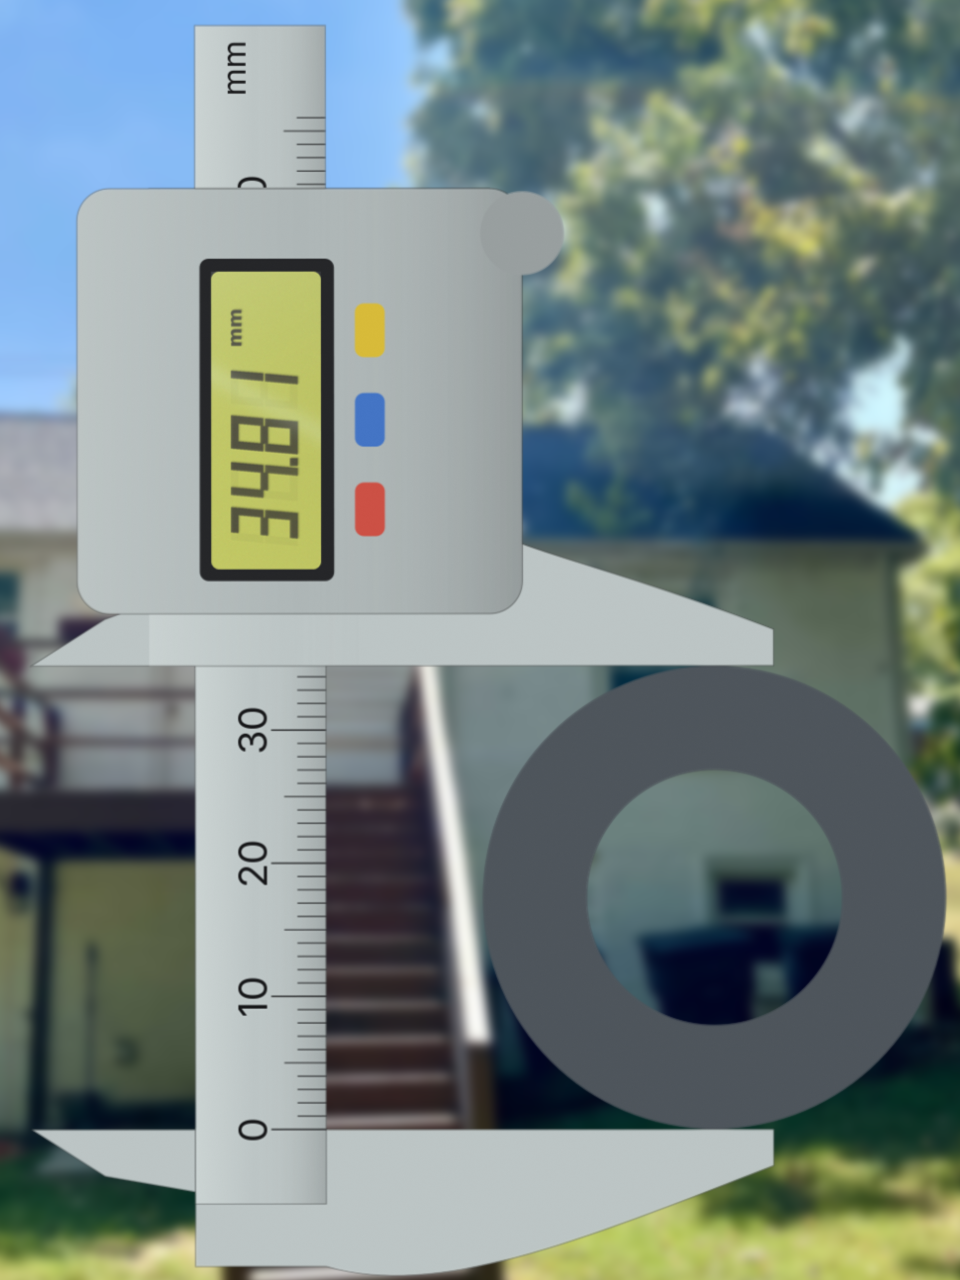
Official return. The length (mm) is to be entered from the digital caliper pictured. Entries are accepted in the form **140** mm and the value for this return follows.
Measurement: **34.81** mm
